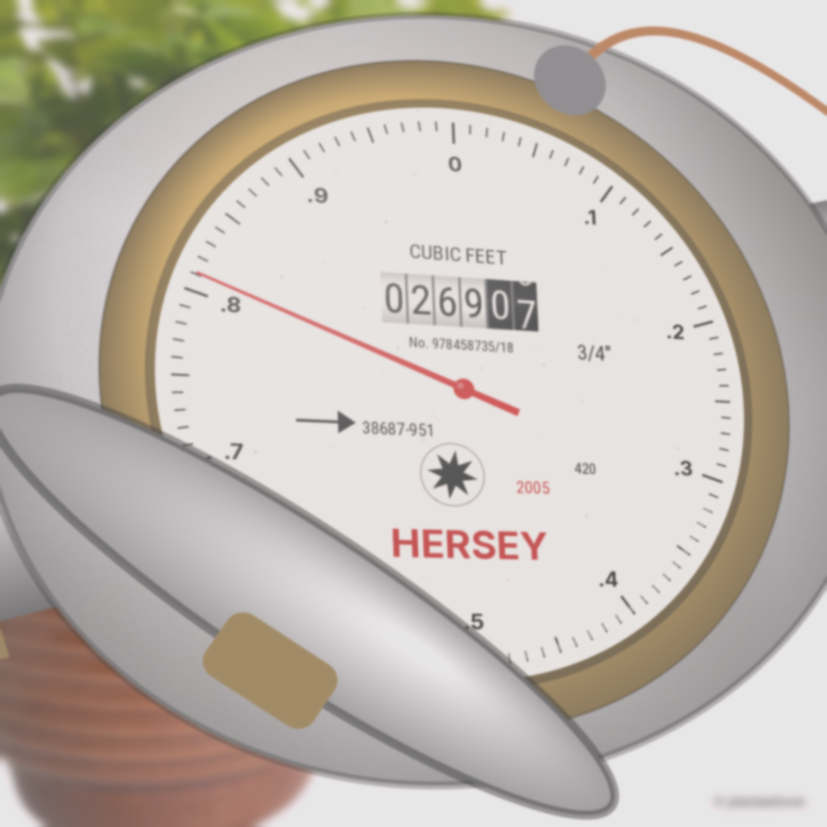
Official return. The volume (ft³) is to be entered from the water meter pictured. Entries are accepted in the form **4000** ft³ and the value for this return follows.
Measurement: **26906.81** ft³
